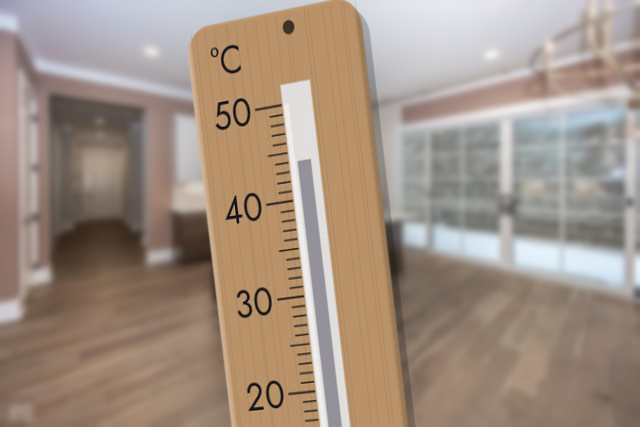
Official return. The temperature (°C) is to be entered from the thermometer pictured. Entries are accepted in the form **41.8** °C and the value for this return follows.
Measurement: **44** °C
